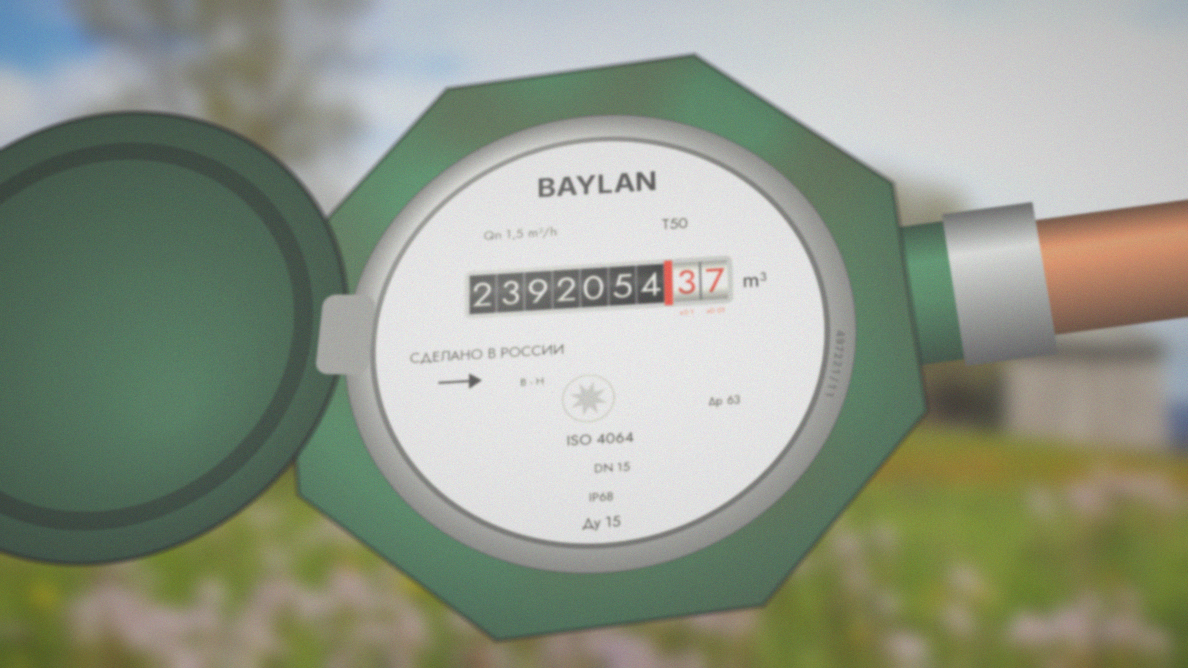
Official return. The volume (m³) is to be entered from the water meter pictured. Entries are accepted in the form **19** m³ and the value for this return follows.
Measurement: **2392054.37** m³
